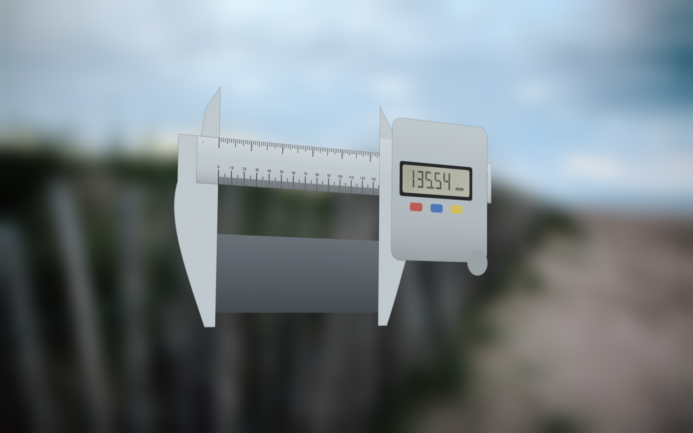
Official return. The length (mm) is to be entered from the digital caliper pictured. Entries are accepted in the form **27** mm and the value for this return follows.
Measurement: **135.54** mm
